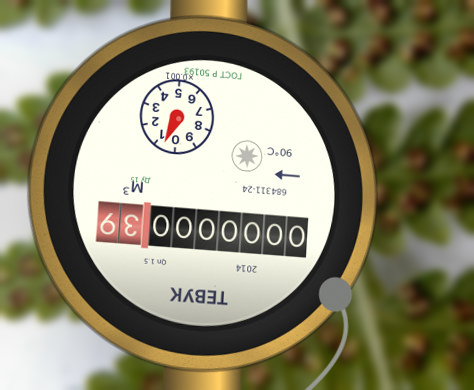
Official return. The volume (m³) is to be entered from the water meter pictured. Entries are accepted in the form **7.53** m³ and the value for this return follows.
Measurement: **0.390** m³
